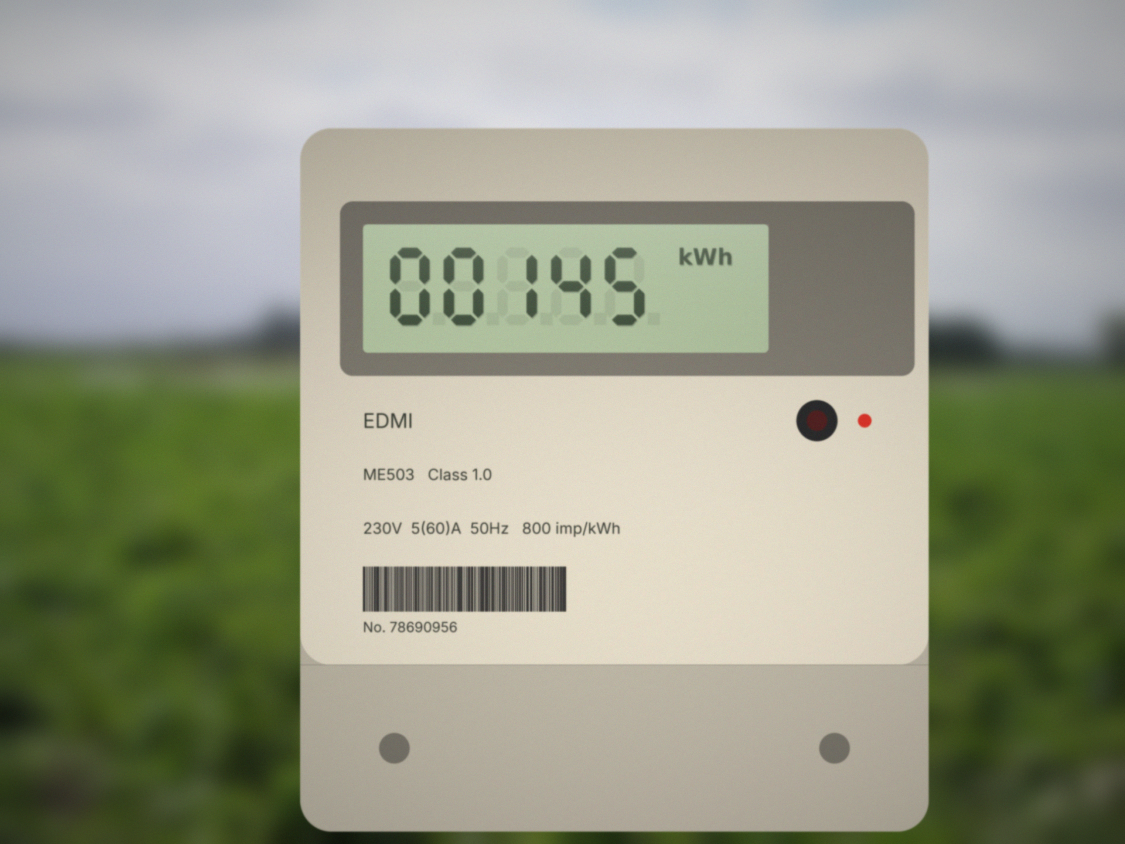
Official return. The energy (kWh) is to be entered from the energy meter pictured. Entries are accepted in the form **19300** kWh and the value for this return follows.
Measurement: **145** kWh
